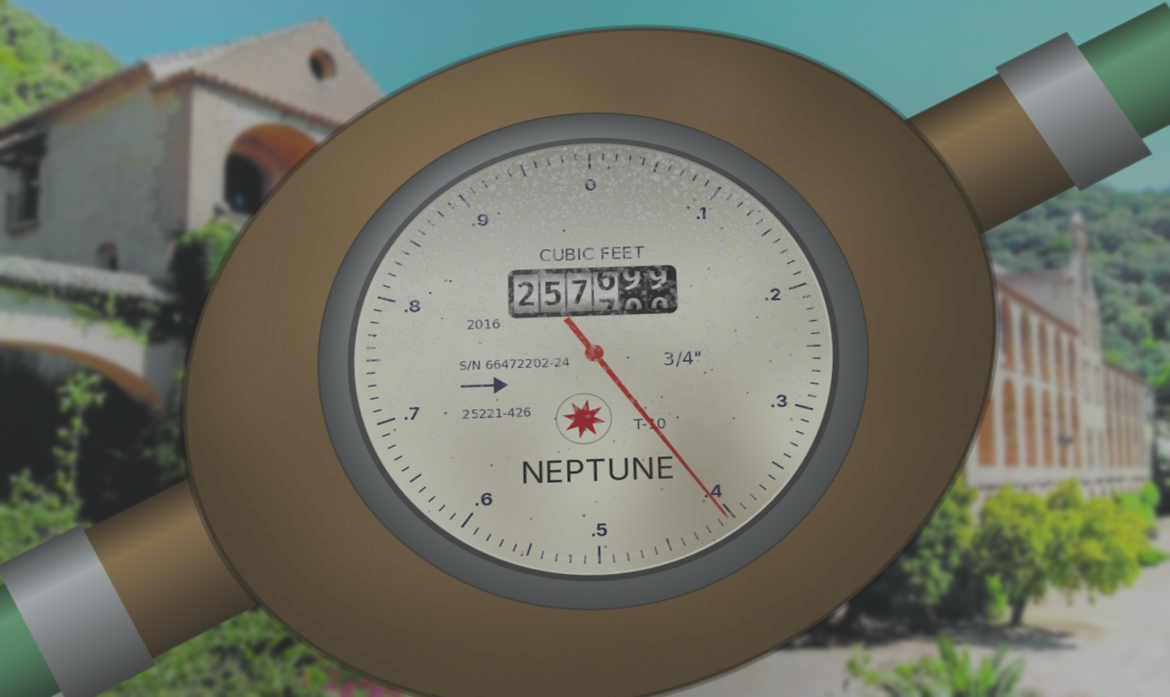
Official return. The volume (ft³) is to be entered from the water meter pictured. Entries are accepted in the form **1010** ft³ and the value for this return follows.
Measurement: **257699.40** ft³
